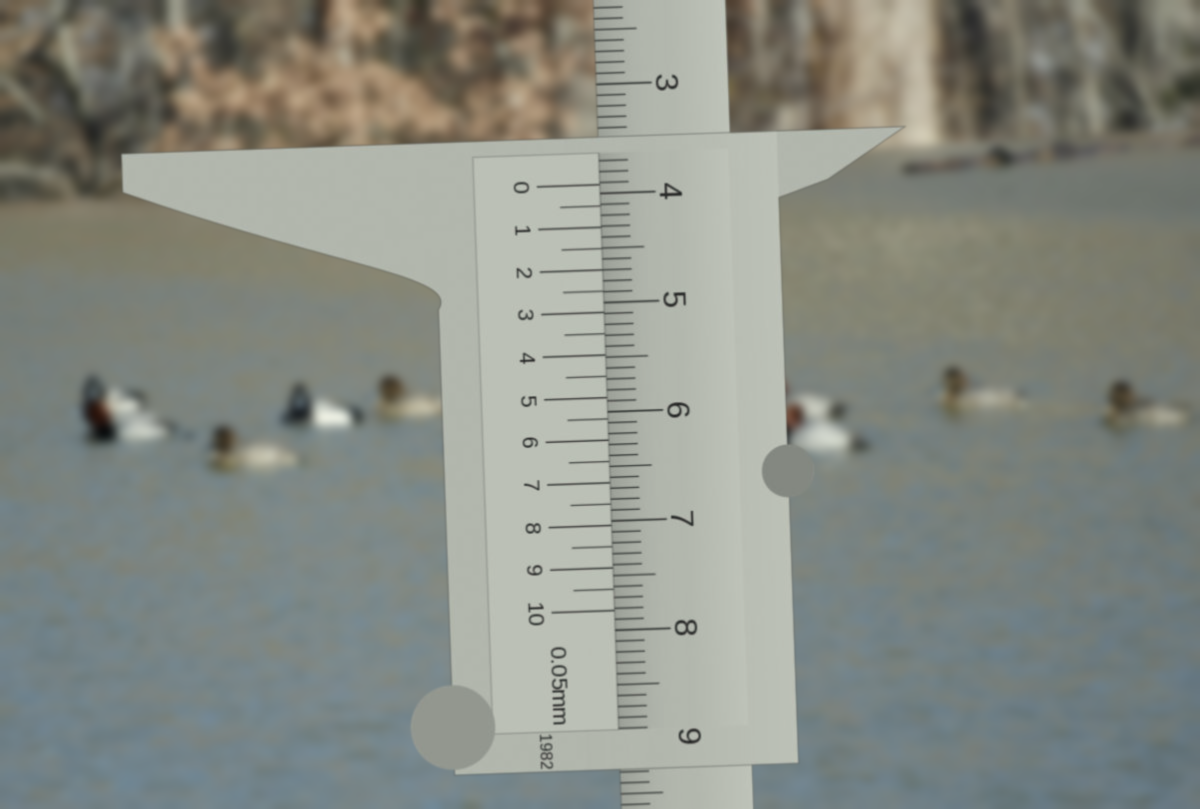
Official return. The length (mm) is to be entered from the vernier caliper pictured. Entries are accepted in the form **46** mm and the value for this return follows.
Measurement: **39.2** mm
